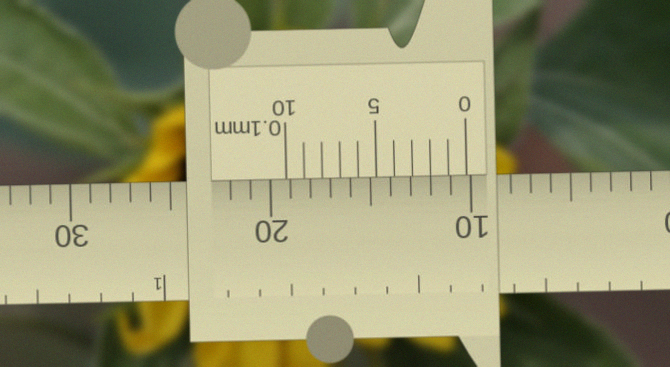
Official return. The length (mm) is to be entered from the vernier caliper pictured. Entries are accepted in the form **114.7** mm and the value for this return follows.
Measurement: **10.2** mm
